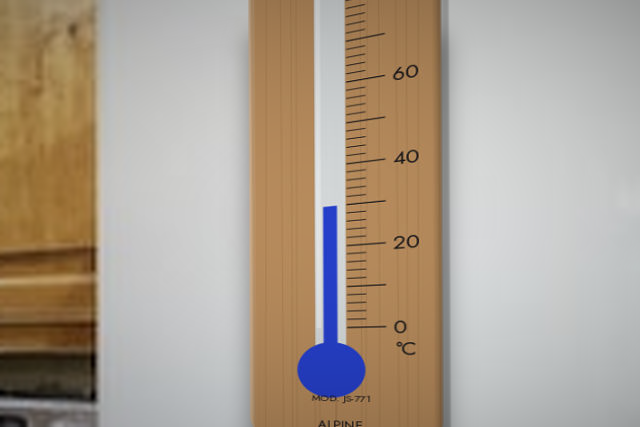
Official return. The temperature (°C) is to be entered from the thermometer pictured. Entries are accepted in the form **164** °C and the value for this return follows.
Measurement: **30** °C
